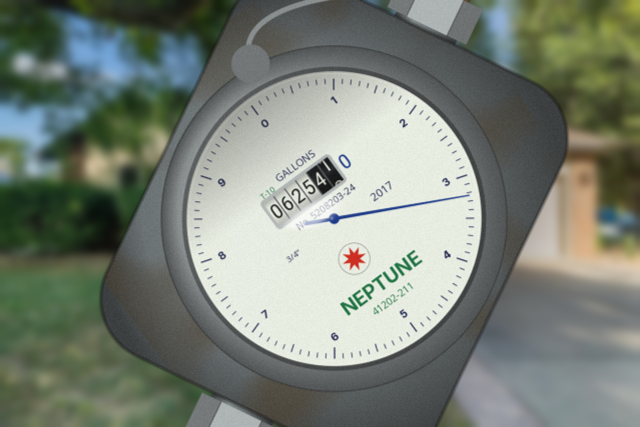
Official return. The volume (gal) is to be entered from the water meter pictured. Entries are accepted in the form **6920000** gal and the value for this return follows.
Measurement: **625413.2** gal
